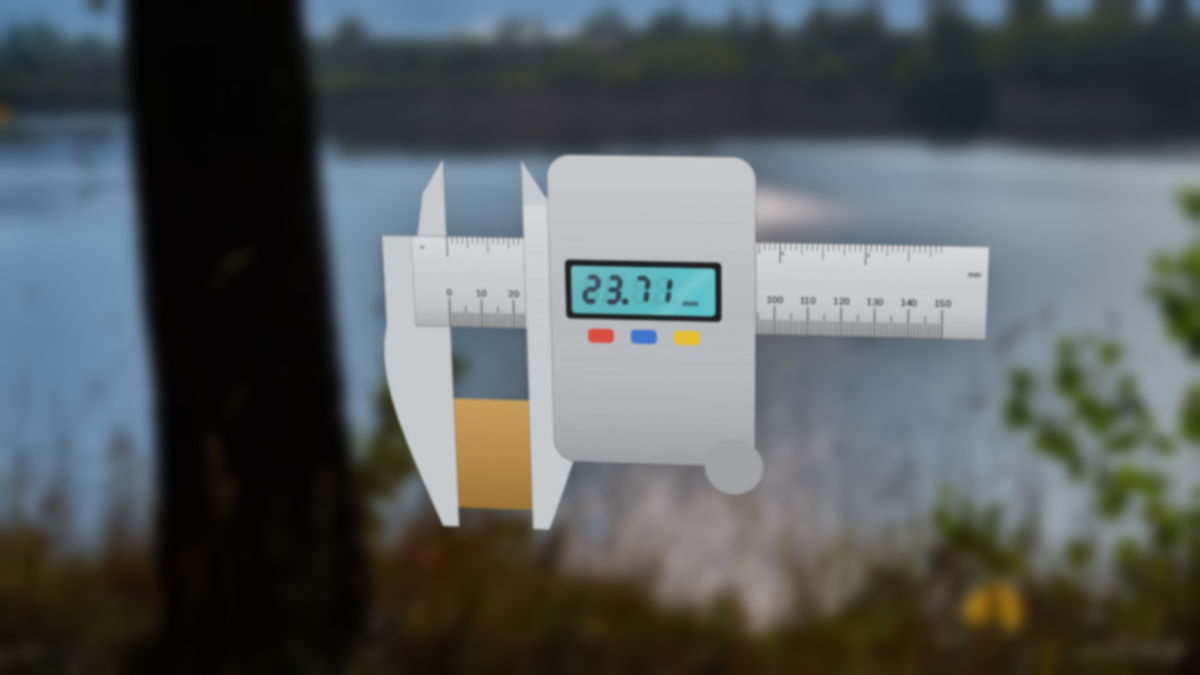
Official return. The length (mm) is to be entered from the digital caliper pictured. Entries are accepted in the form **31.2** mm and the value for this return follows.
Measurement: **23.71** mm
